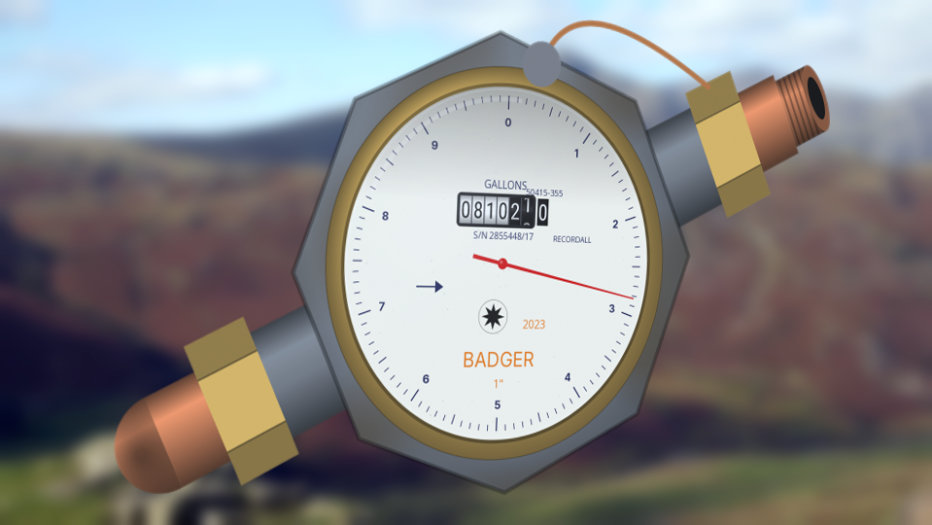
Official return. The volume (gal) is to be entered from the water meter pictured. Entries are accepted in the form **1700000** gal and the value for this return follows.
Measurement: **810212.8** gal
